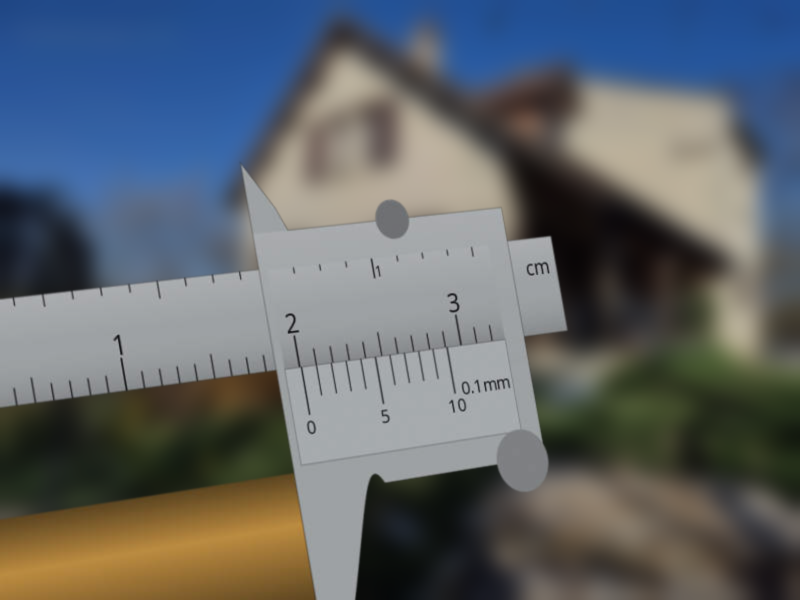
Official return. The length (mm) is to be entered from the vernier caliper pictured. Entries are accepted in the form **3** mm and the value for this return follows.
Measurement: **20.1** mm
